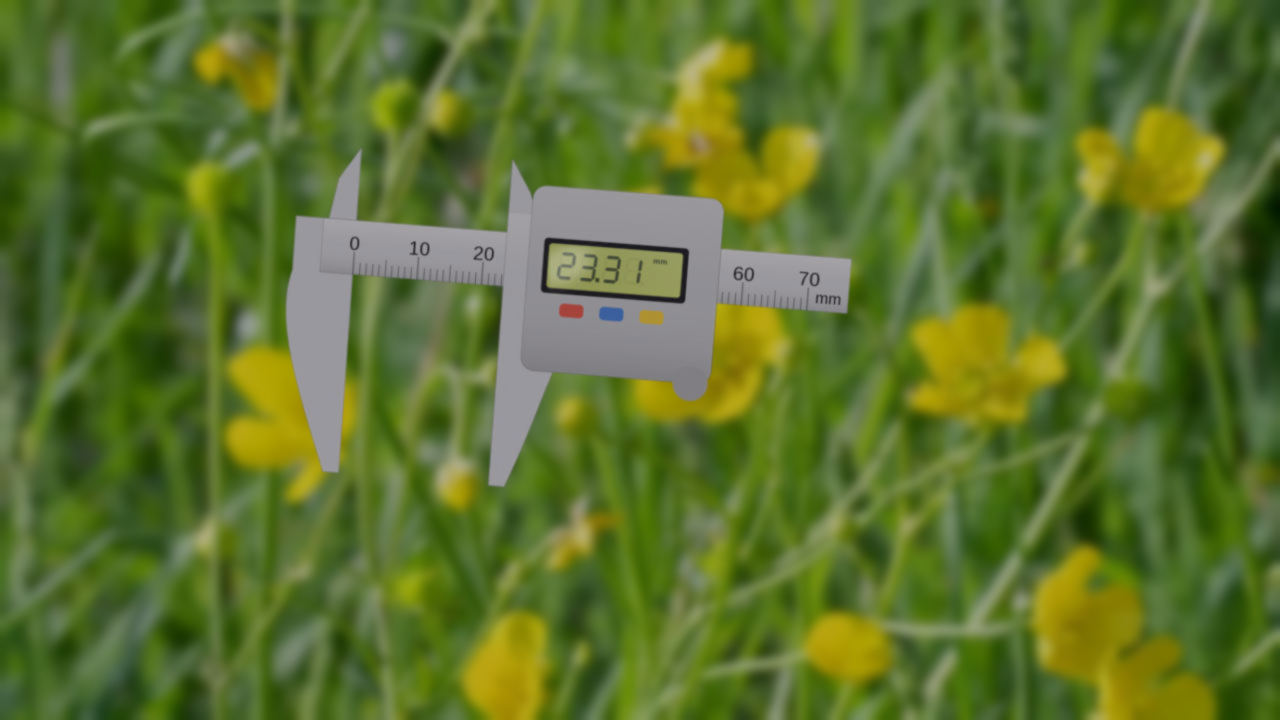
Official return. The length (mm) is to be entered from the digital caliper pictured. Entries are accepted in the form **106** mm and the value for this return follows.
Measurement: **23.31** mm
